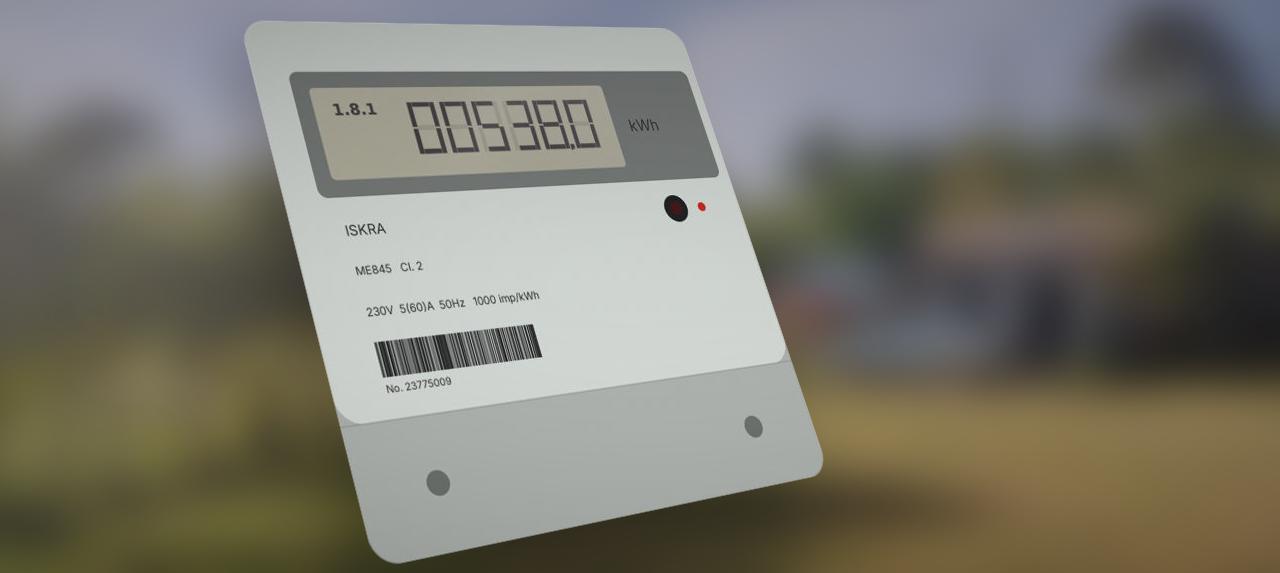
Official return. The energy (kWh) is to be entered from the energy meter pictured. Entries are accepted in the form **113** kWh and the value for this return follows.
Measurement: **538.0** kWh
